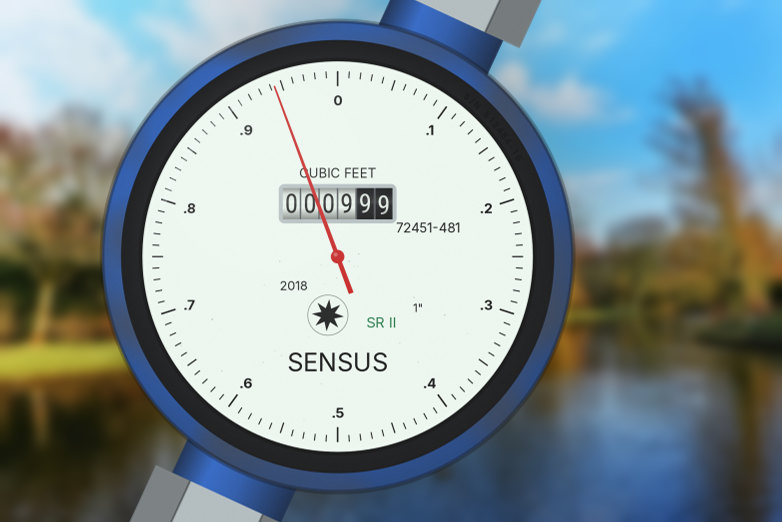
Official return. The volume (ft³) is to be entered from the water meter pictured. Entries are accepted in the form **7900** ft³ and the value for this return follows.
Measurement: **998.94** ft³
